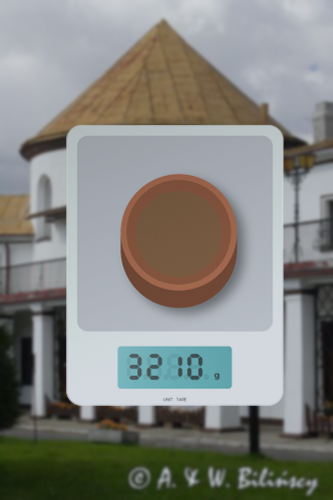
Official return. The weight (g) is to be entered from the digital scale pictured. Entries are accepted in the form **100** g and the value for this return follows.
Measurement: **3210** g
